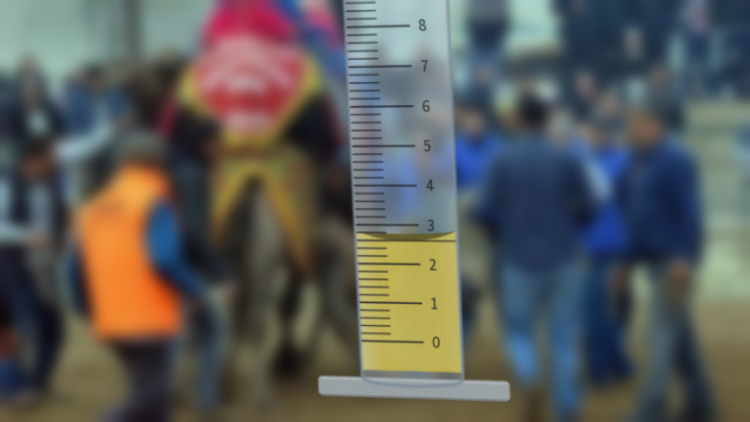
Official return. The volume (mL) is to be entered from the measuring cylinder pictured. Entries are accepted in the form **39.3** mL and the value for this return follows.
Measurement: **2.6** mL
